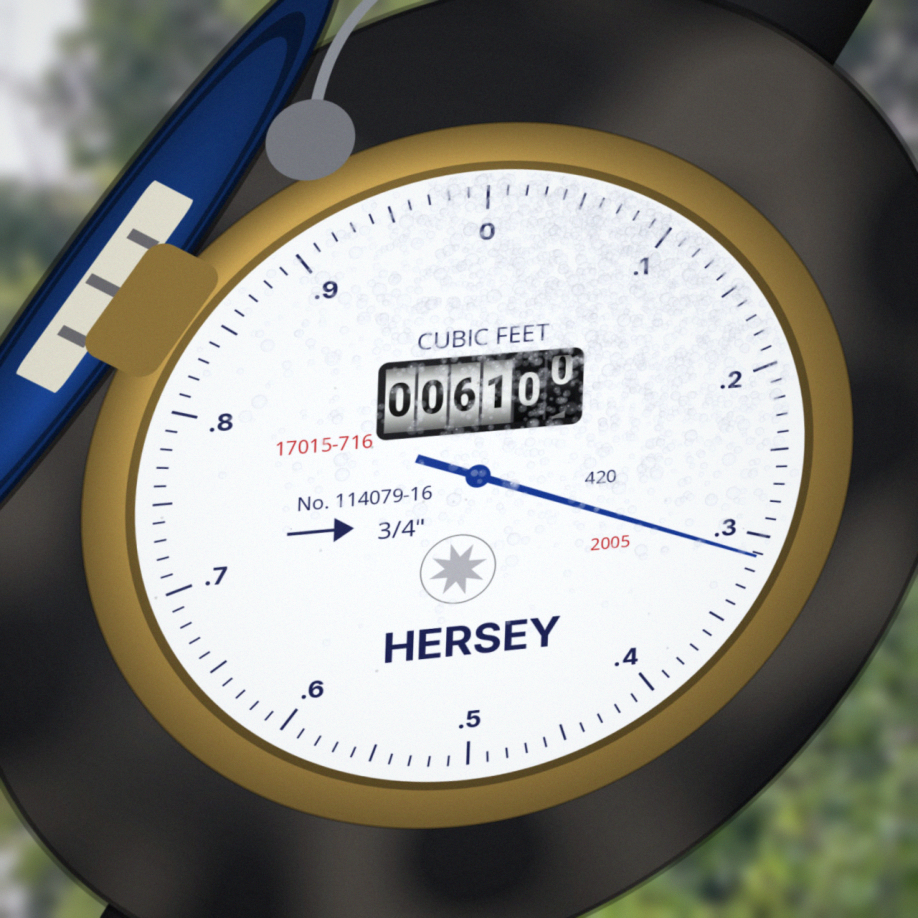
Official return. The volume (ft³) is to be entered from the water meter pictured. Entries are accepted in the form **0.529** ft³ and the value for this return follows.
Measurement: **6100.31** ft³
